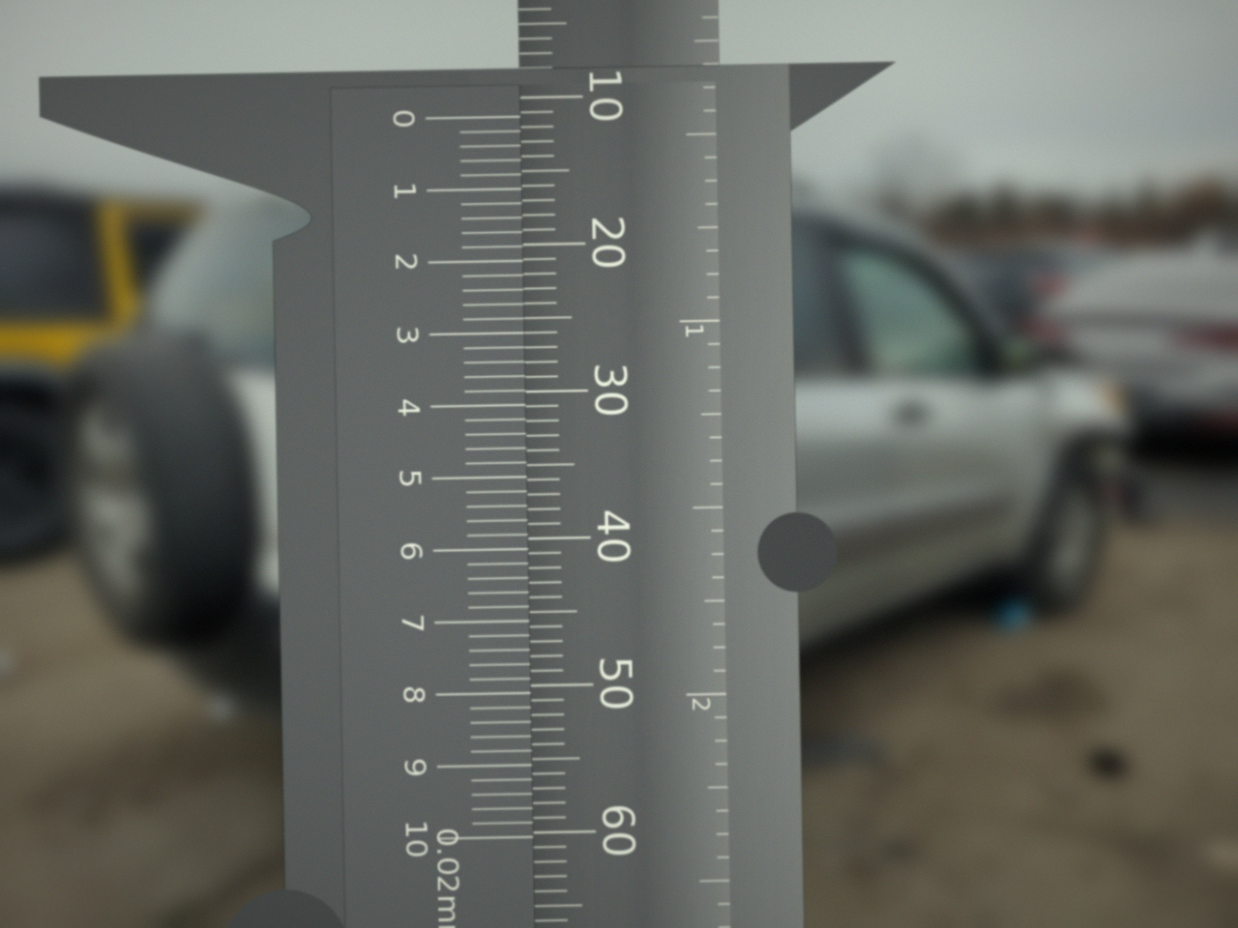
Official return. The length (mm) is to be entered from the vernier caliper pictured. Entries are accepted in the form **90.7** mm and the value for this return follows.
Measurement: **11.3** mm
